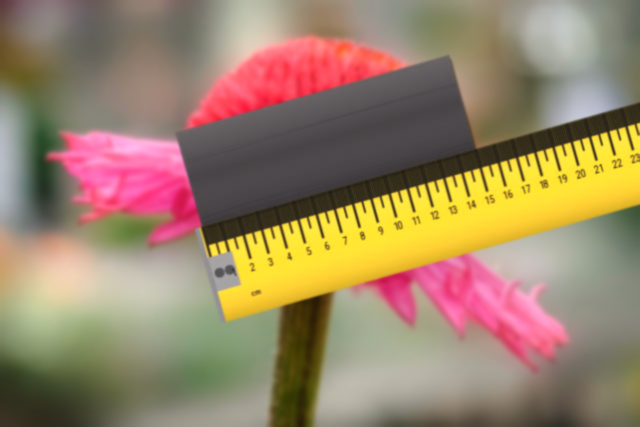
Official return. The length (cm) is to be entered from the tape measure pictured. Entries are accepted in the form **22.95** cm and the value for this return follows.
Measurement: **15** cm
